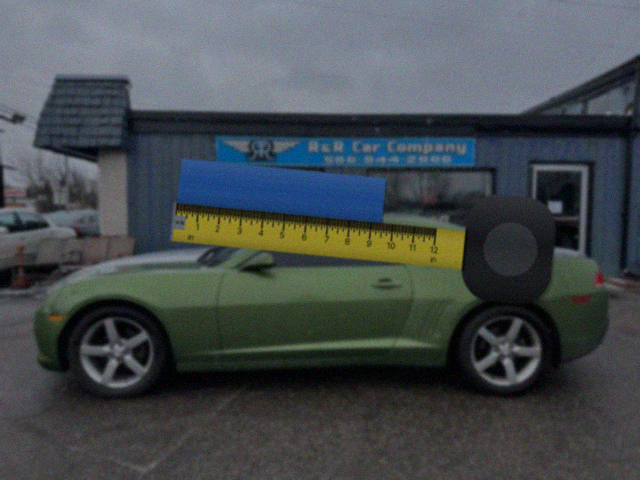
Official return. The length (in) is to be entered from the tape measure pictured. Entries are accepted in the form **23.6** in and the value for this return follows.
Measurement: **9.5** in
